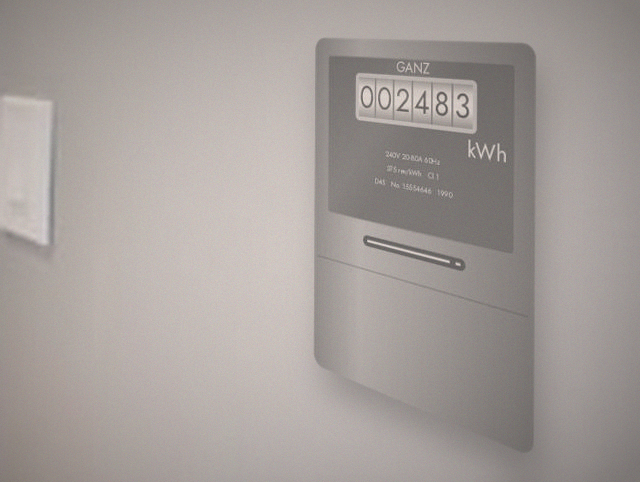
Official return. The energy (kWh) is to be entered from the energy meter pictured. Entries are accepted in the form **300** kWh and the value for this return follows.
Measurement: **2483** kWh
